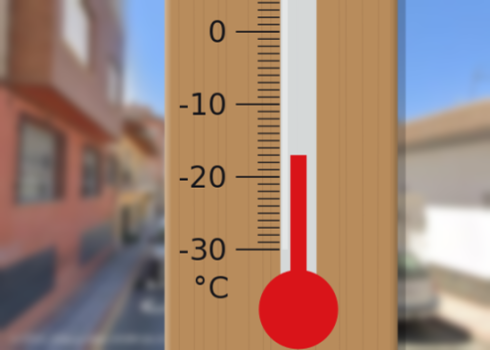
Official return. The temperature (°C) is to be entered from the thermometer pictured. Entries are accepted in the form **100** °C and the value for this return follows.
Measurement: **-17** °C
